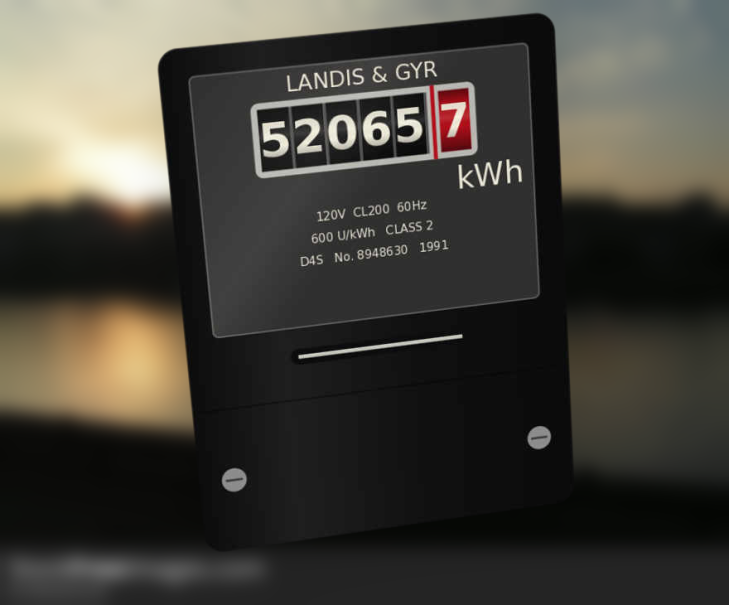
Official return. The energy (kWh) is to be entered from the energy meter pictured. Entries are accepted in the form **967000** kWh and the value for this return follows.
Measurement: **52065.7** kWh
